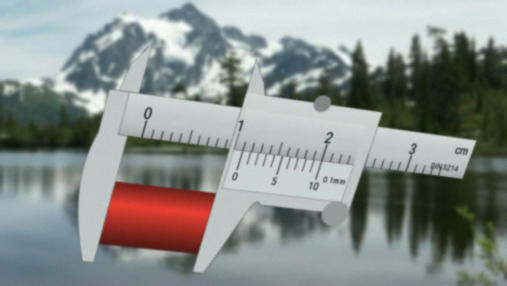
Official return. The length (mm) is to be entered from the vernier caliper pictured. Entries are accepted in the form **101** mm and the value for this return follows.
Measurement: **11.0** mm
